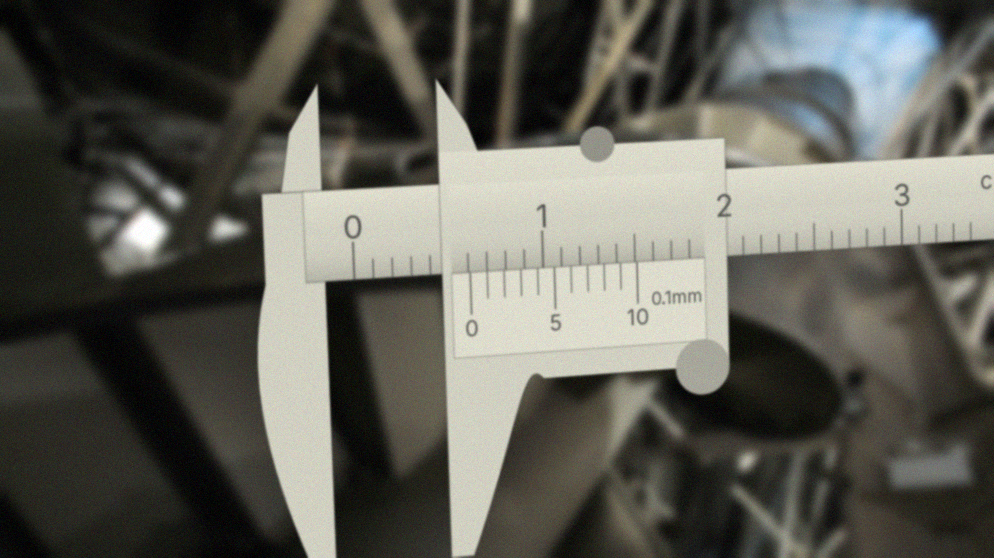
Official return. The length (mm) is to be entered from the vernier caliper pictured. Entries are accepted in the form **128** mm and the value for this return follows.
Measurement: **6.1** mm
